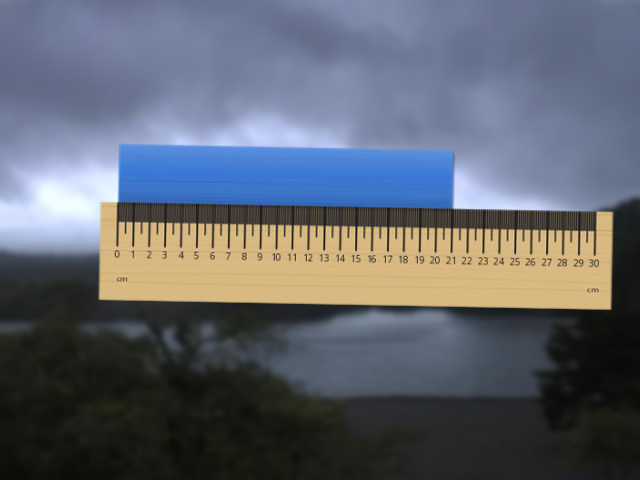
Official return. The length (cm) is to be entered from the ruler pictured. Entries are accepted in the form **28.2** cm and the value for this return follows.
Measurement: **21** cm
